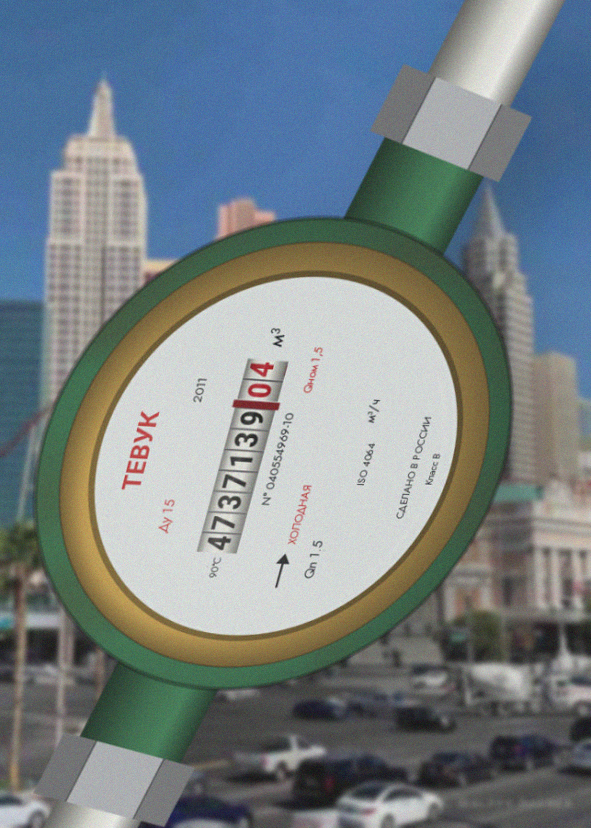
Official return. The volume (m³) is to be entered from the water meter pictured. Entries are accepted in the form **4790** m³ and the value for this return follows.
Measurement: **4737139.04** m³
